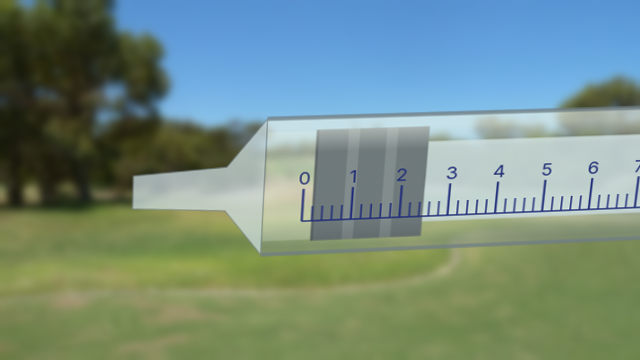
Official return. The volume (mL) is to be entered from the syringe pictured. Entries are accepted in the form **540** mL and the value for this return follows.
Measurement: **0.2** mL
